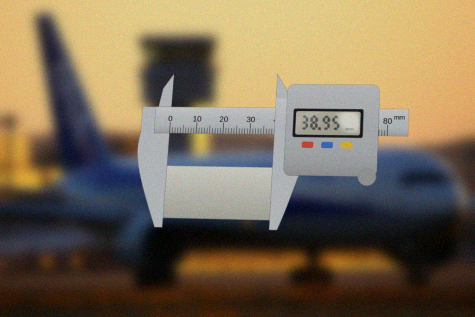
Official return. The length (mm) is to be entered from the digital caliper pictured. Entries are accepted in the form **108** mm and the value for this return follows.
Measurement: **38.95** mm
